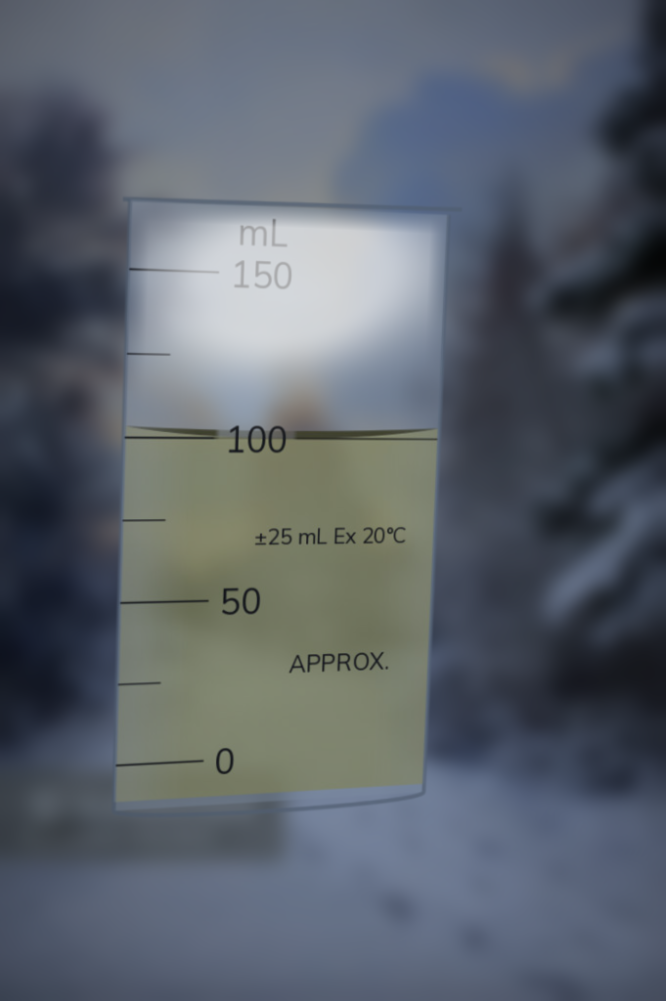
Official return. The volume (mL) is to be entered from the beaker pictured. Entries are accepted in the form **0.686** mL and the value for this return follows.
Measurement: **100** mL
